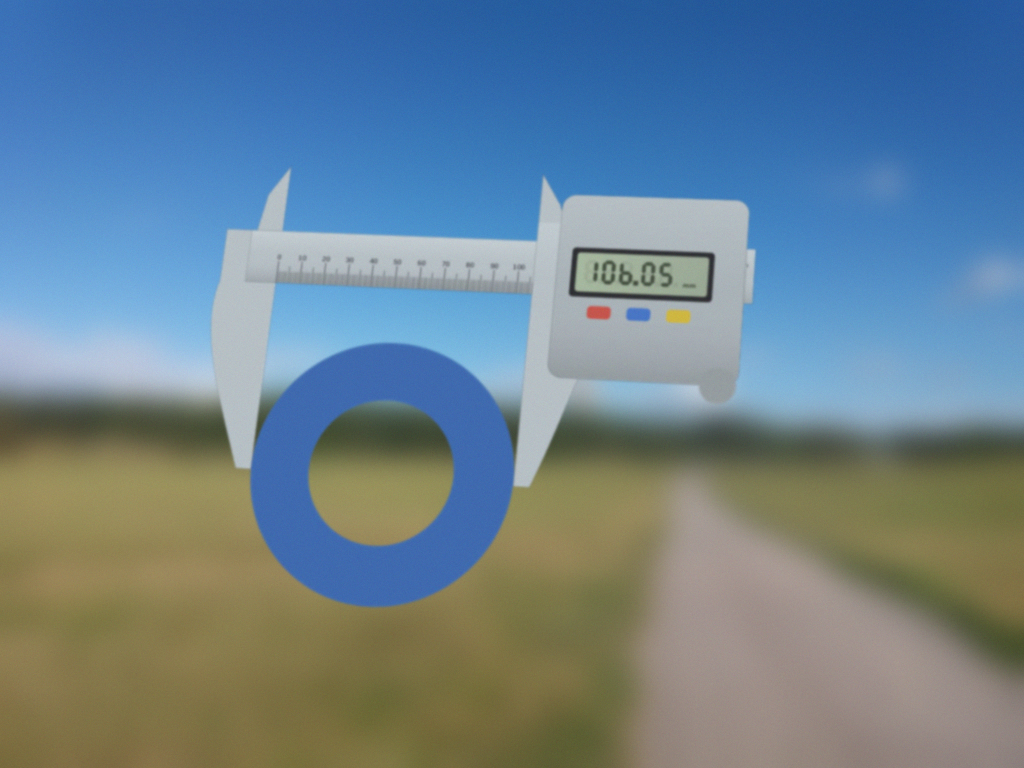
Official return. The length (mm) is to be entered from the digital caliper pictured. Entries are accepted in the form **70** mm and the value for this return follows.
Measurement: **106.05** mm
